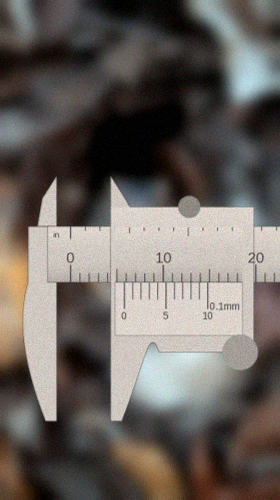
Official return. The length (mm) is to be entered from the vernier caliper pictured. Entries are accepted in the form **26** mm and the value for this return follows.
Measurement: **5.8** mm
